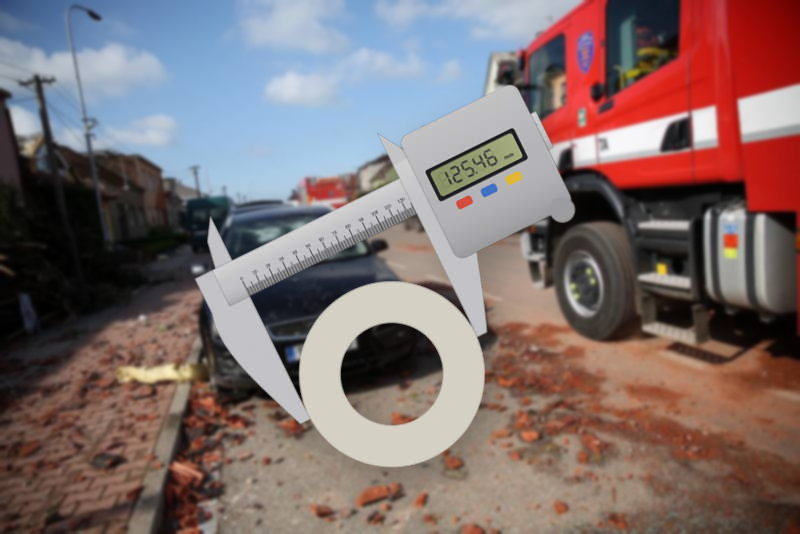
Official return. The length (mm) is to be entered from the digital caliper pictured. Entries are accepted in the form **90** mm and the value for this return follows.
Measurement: **125.46** mm
